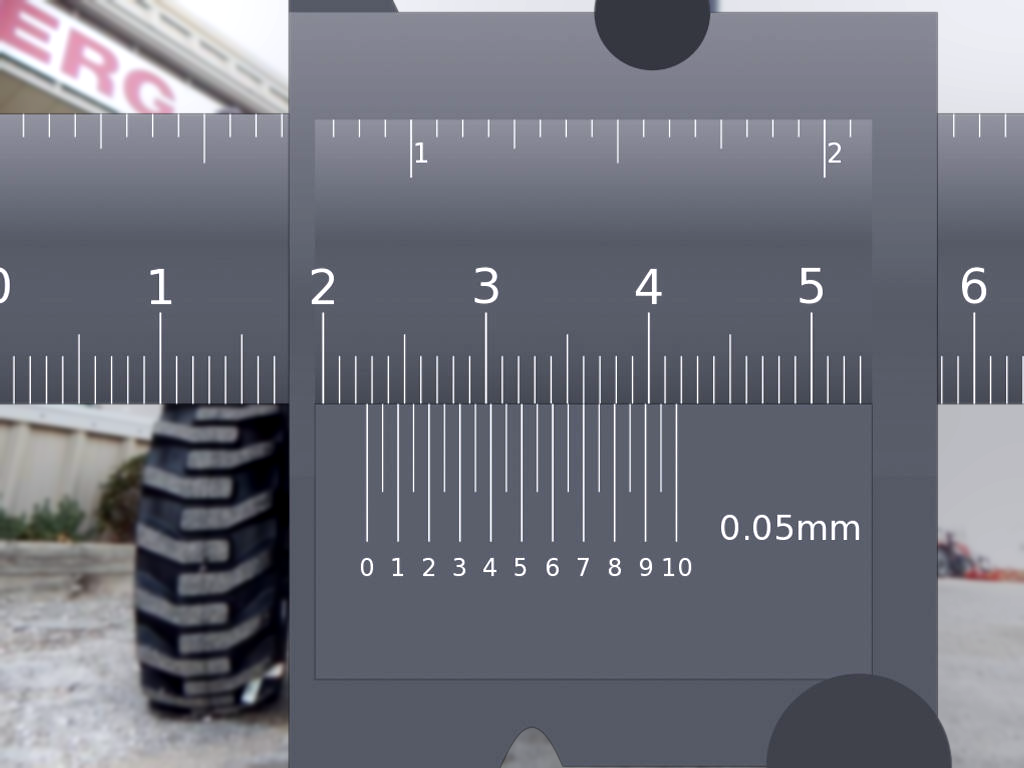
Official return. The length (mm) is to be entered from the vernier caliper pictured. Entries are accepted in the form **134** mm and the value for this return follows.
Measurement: **22.7** mm
